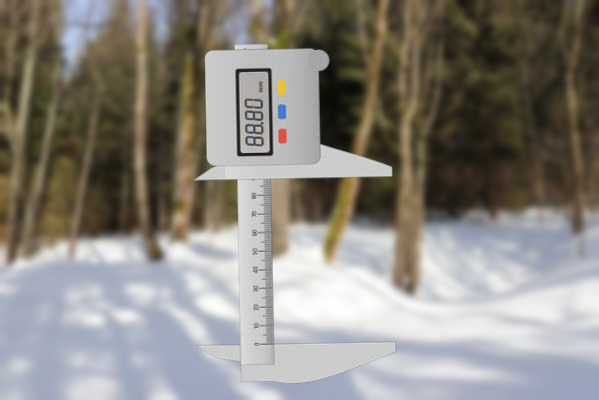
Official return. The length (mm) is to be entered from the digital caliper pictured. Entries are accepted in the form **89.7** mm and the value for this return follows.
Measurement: **88.80** mm
